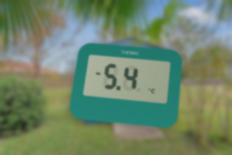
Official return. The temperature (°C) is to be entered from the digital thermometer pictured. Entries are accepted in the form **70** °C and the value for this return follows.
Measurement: **-5.4** °C
